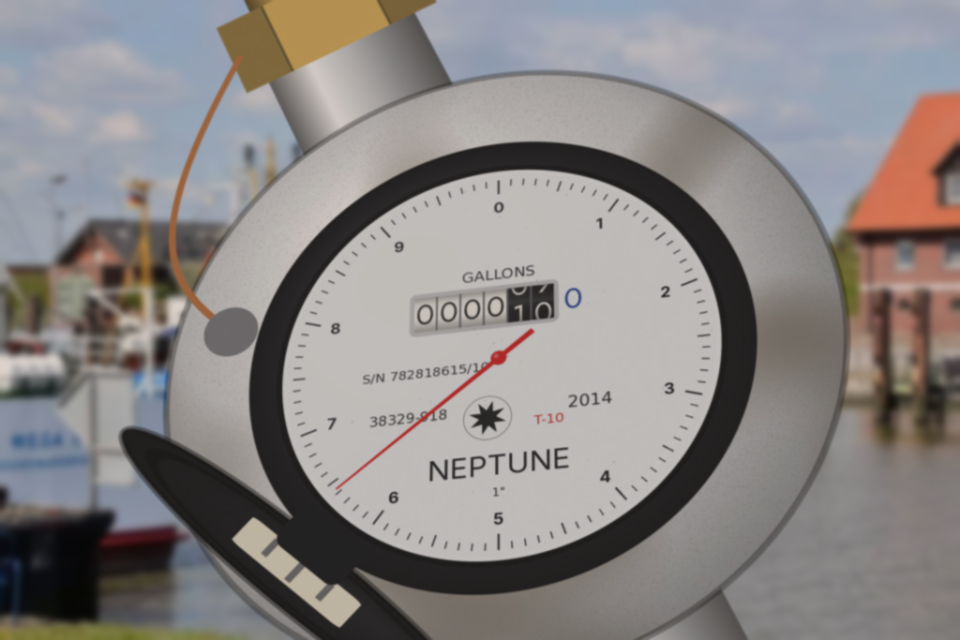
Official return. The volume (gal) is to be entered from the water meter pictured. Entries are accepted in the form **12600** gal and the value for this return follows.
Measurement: **96.4** gal
